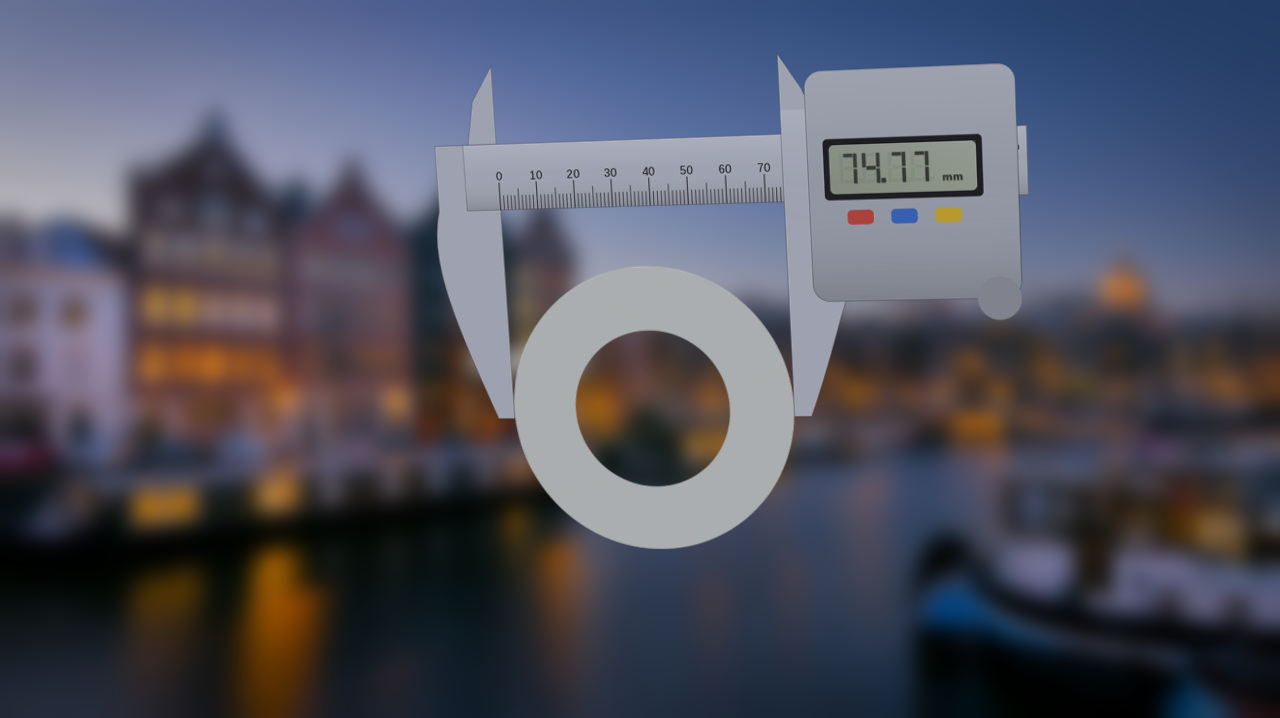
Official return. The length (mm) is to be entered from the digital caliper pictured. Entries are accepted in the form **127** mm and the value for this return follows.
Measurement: **74.77** mm
